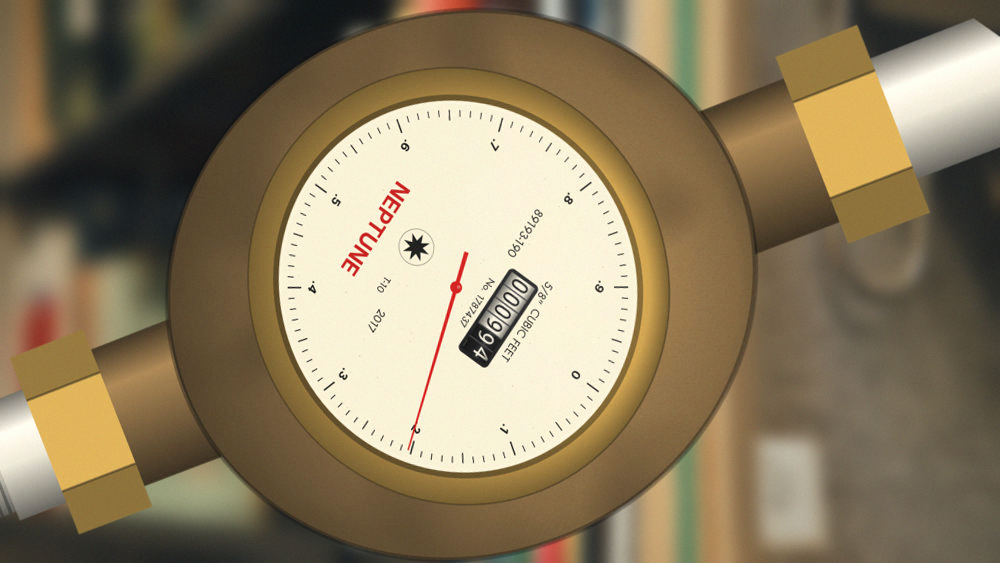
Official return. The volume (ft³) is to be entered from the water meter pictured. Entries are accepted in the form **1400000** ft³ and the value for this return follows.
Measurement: **994.20** ft³
